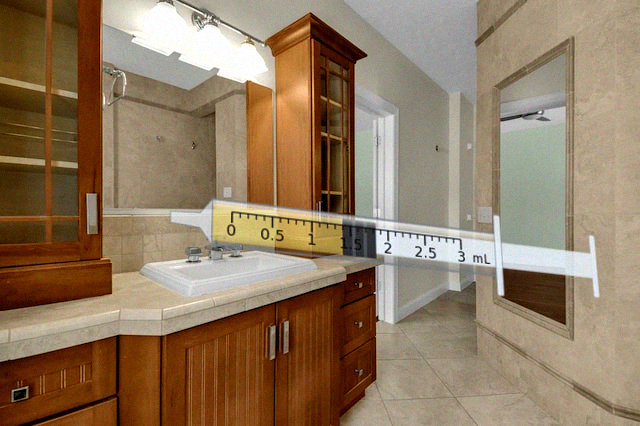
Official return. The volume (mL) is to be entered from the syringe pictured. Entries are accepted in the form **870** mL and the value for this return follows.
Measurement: **1.4** mL
